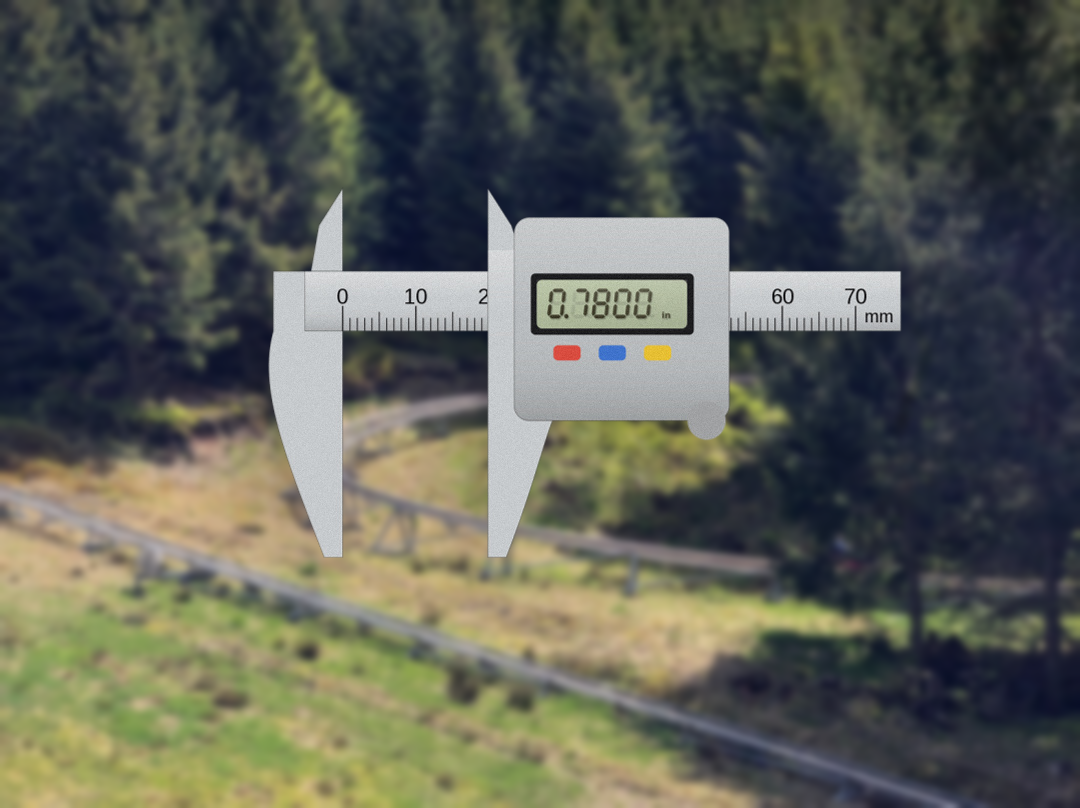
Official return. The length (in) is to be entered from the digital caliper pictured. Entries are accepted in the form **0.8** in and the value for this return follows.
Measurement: **0.7800** in
